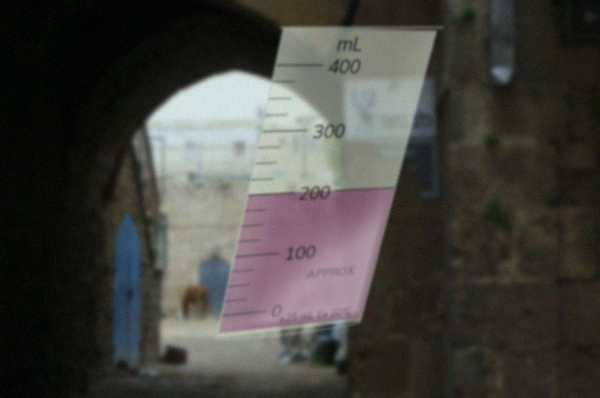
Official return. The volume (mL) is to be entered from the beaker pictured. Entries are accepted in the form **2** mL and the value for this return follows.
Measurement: **200** mL
